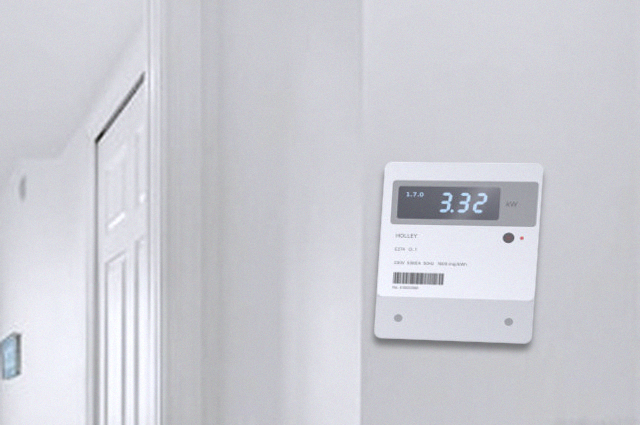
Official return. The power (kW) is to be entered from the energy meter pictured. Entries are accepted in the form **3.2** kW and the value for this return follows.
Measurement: **3.32** kW
